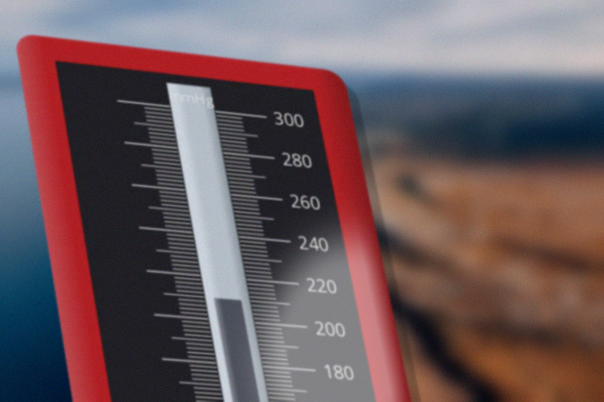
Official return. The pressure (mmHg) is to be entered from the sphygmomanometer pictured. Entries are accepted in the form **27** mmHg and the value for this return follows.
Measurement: **210** mmHg
